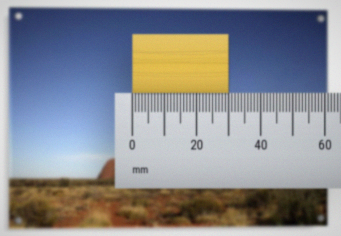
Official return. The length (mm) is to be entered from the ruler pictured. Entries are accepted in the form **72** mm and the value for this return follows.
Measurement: **30** mm
